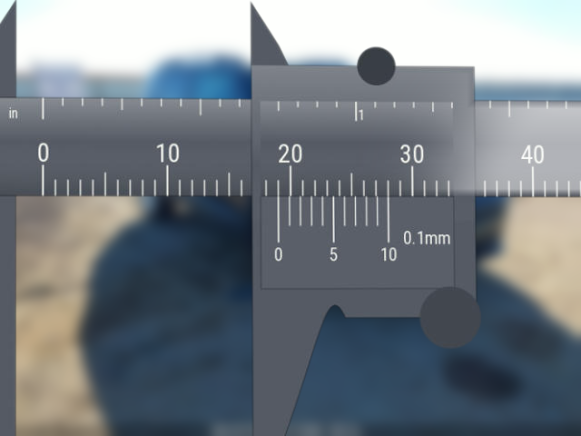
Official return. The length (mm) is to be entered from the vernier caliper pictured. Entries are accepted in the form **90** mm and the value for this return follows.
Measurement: **19.0** mm
